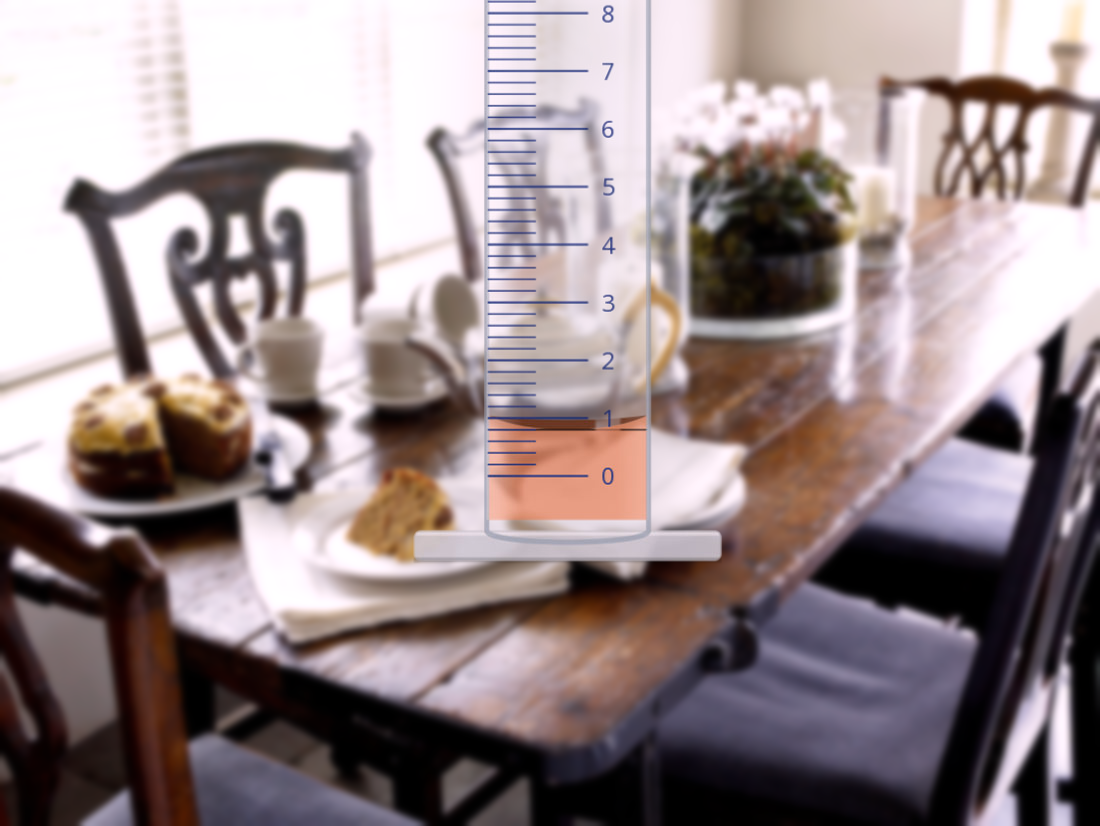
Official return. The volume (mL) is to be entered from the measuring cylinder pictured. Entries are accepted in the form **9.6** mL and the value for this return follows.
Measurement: **0.8** mL
